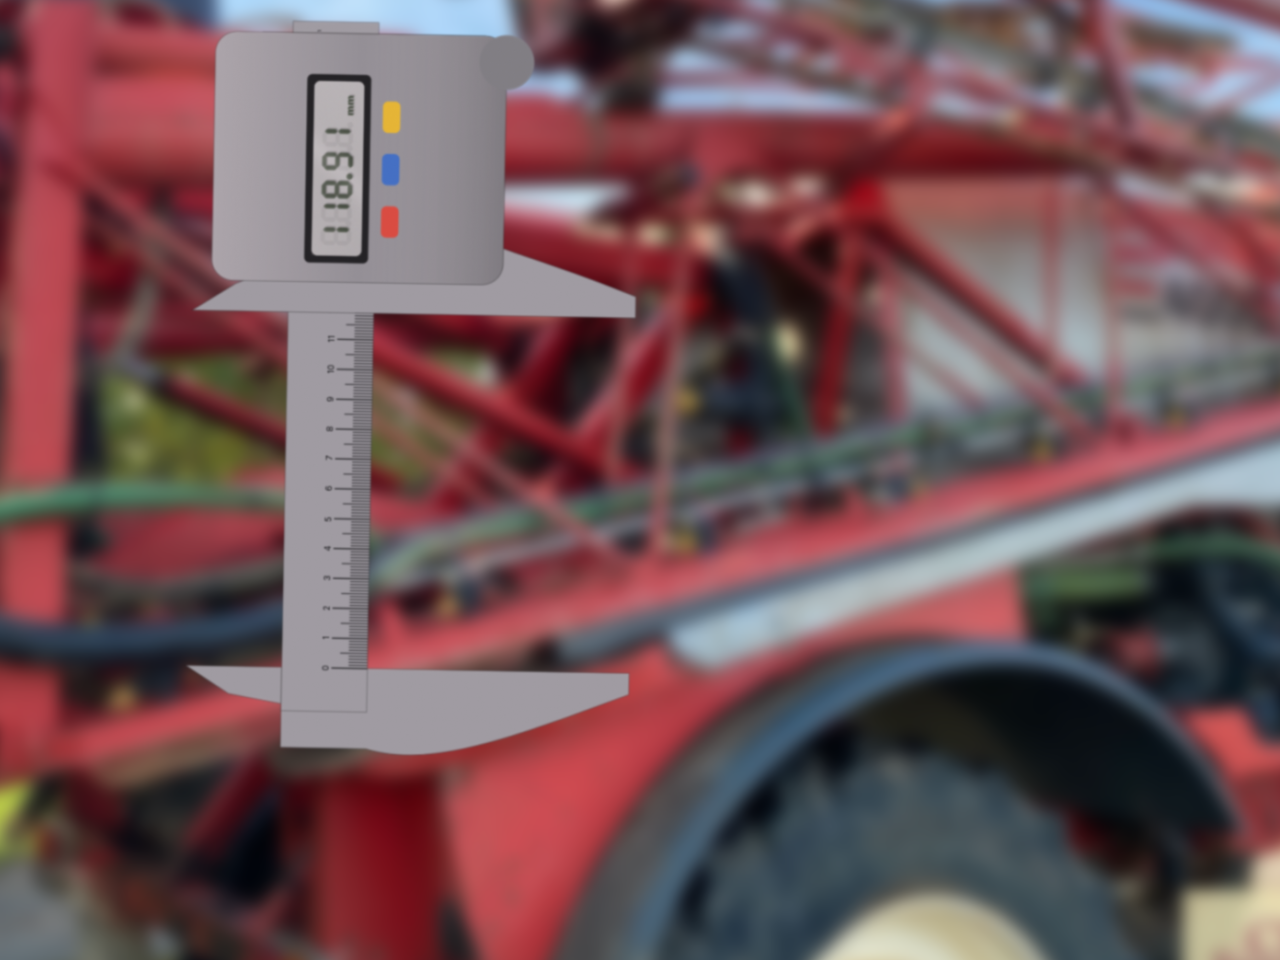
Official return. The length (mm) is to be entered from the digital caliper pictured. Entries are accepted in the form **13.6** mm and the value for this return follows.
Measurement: **118.91** mm
